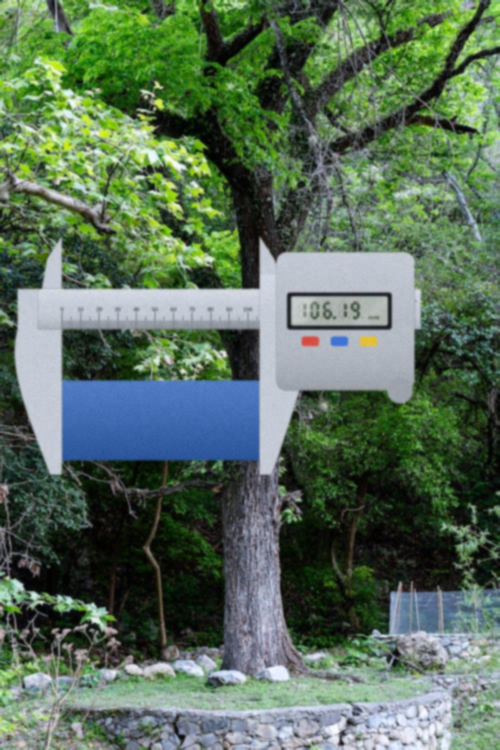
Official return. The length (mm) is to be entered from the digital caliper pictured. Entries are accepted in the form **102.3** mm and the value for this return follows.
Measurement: **106.19** mm
